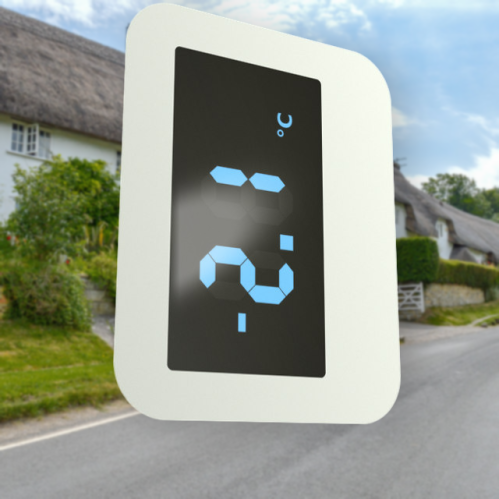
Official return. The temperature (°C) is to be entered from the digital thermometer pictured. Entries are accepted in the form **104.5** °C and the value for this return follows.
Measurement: **-2.1** °C
